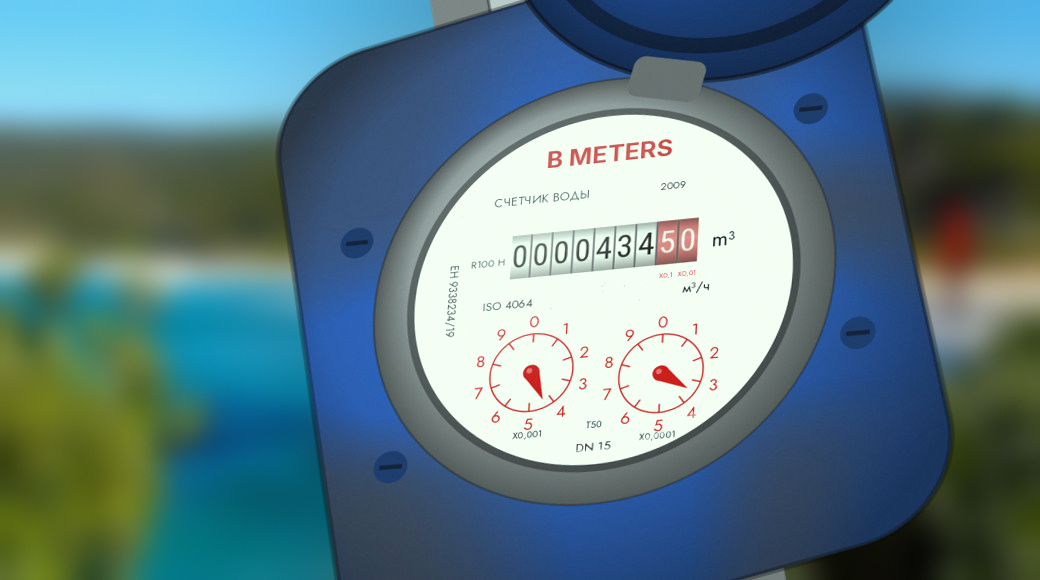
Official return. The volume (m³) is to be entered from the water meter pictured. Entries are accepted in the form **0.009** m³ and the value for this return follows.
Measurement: **434.5043** m³
